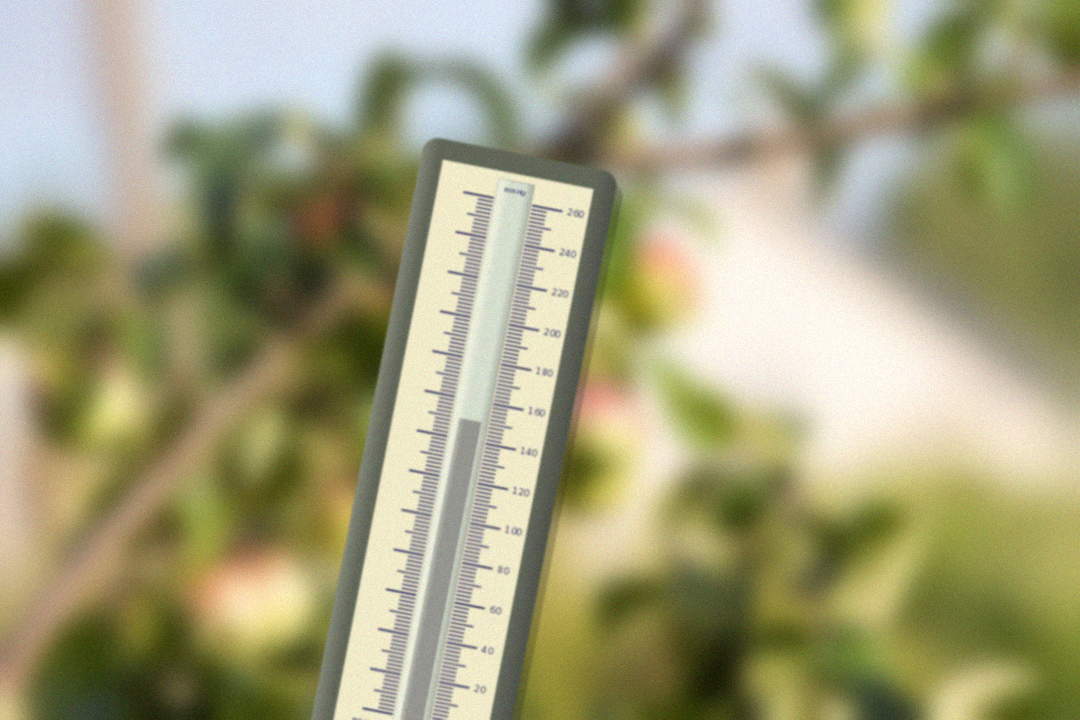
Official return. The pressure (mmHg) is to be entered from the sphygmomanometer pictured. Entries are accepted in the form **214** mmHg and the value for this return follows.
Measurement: **150** mmHg
